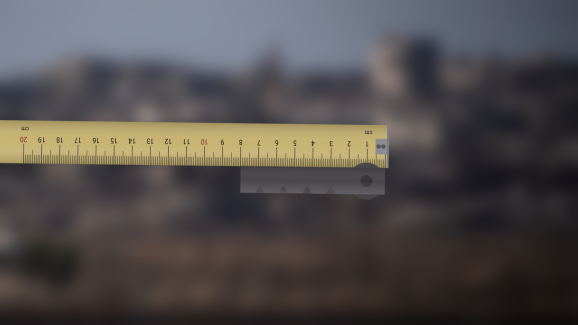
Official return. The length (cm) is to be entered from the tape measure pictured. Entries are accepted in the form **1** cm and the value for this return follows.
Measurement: **8** cm
